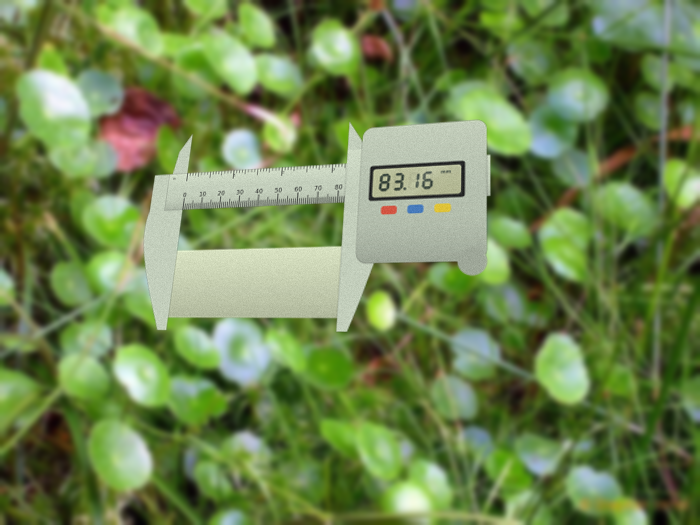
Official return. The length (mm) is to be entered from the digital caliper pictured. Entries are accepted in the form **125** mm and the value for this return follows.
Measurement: **83.16** mm
